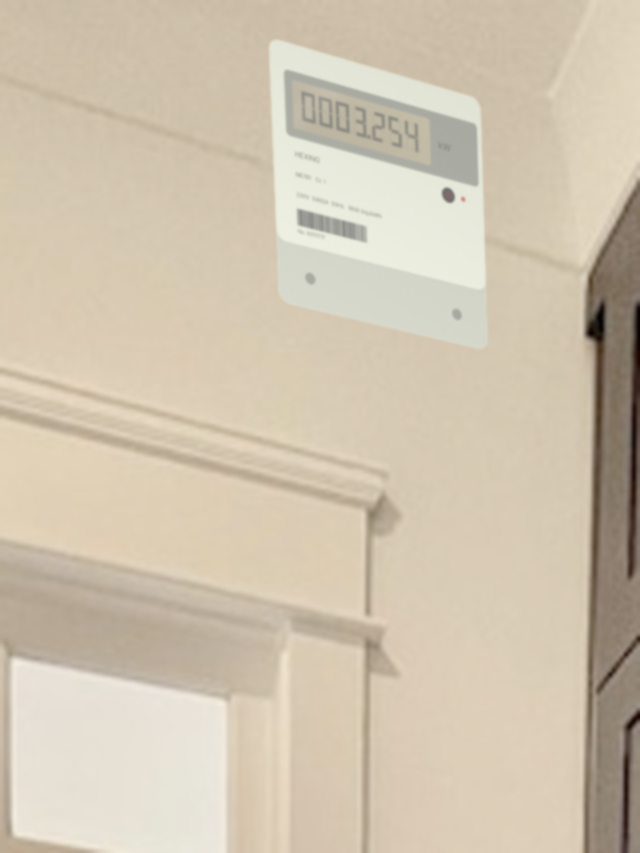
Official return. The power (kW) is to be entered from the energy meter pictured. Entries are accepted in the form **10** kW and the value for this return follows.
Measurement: **3.254** kW
